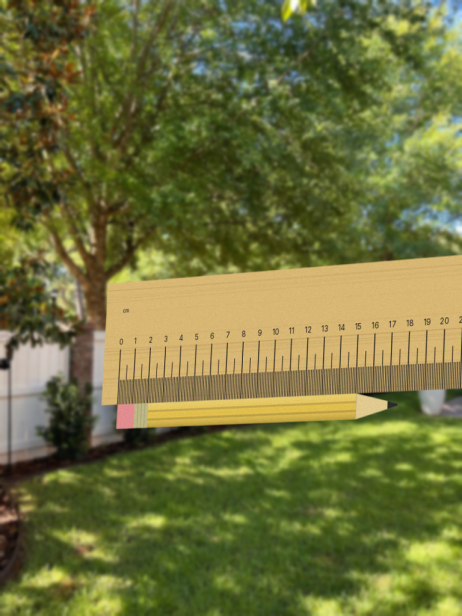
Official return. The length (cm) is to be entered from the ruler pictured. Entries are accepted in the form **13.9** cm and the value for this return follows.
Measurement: **17.5** cm
